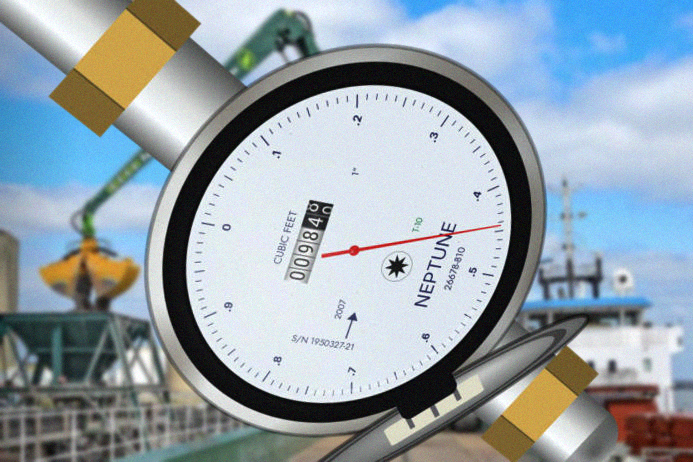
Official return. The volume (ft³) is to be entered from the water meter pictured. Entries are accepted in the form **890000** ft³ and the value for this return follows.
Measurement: **9848.44** ft³
